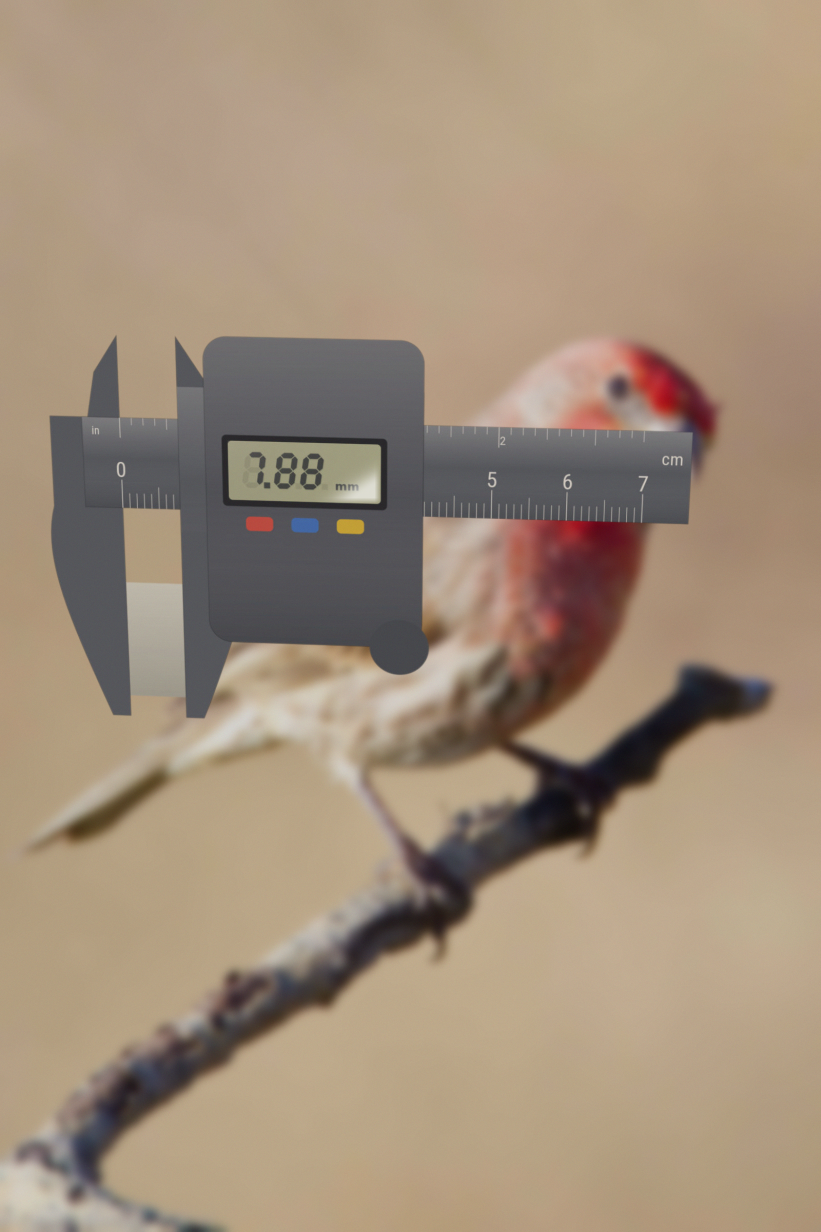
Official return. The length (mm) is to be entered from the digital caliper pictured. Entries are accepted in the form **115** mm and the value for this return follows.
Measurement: **7.88** mm
